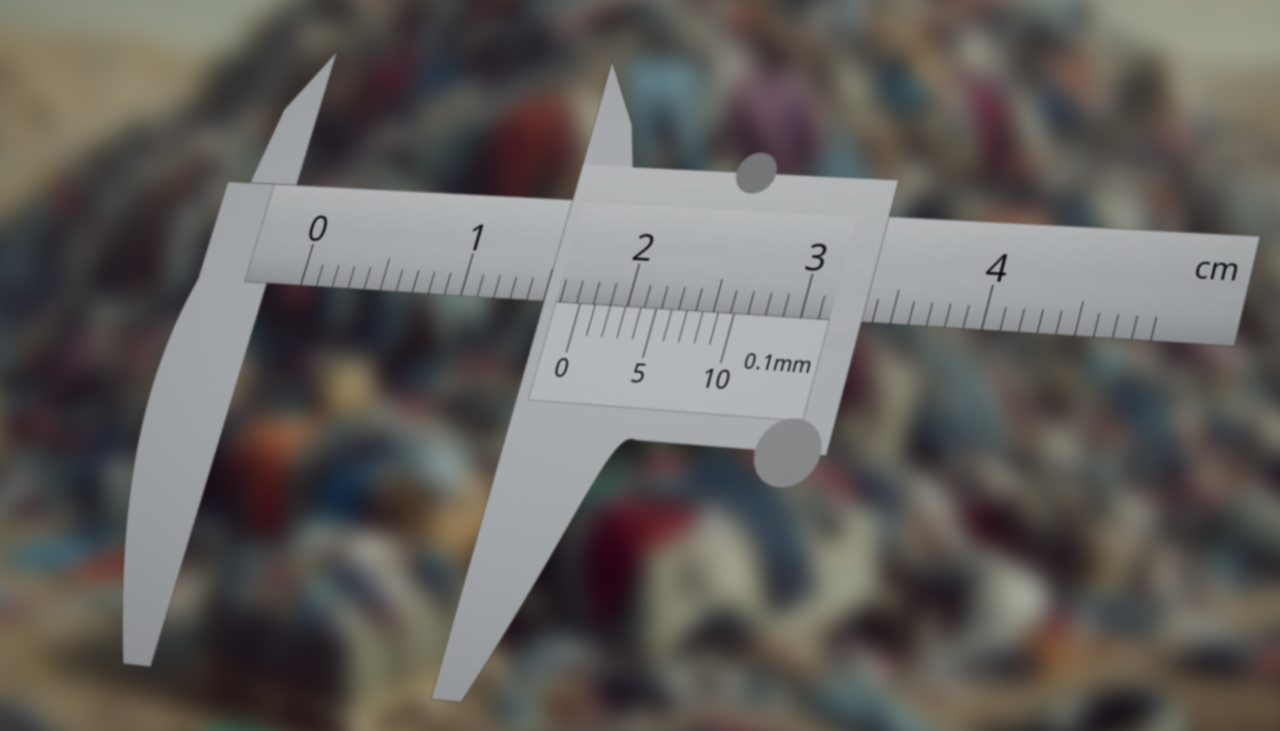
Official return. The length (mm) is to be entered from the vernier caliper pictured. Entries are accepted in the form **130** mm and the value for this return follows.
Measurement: **17.2** mm
